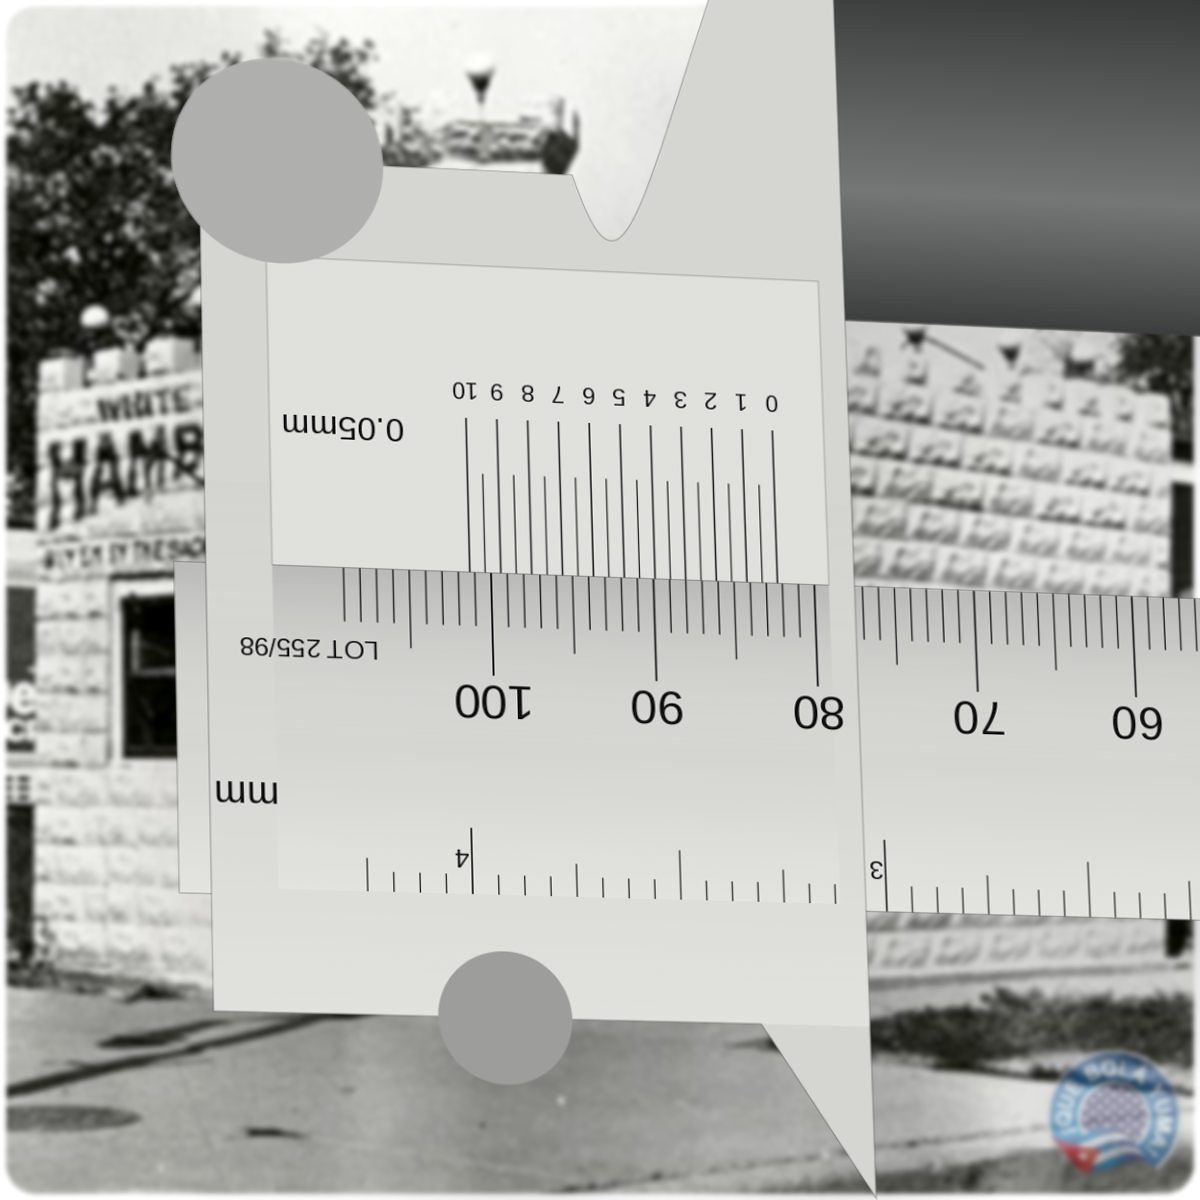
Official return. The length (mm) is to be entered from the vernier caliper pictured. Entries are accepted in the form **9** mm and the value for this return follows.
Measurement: **82.3** mm
